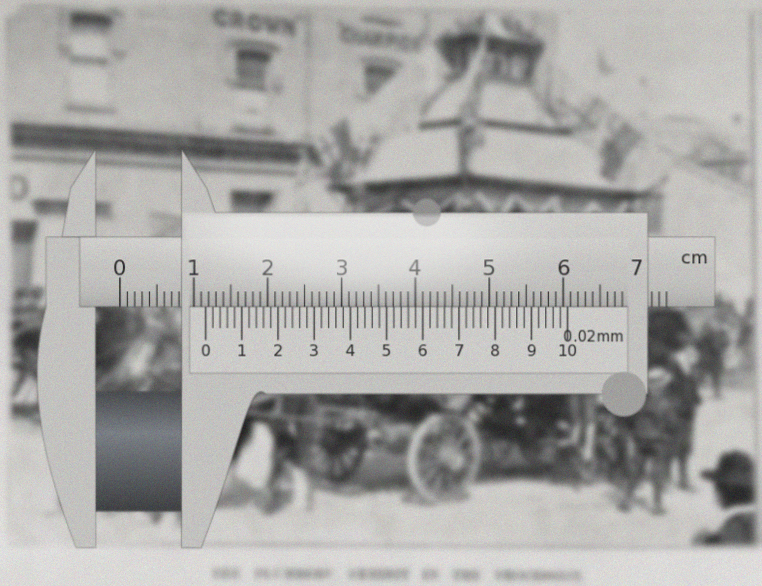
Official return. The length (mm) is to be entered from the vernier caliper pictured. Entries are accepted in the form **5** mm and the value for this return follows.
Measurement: **11.6** mm
